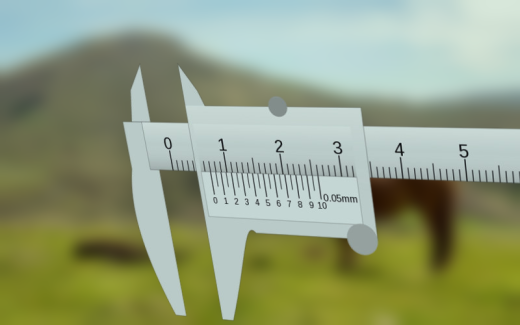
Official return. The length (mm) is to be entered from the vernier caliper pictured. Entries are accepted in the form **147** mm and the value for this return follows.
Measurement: **7.0** mm
